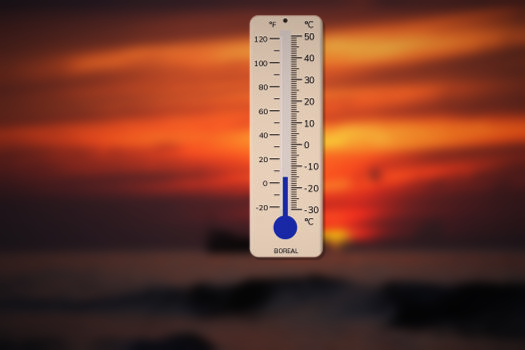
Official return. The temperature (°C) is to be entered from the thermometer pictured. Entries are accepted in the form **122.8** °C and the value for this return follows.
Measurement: **-15** °C
